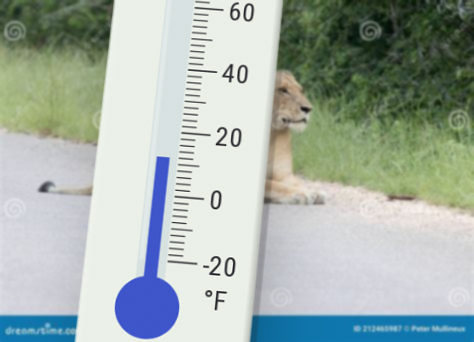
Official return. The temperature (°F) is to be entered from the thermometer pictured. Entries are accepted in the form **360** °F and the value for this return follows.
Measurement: **12** °F
